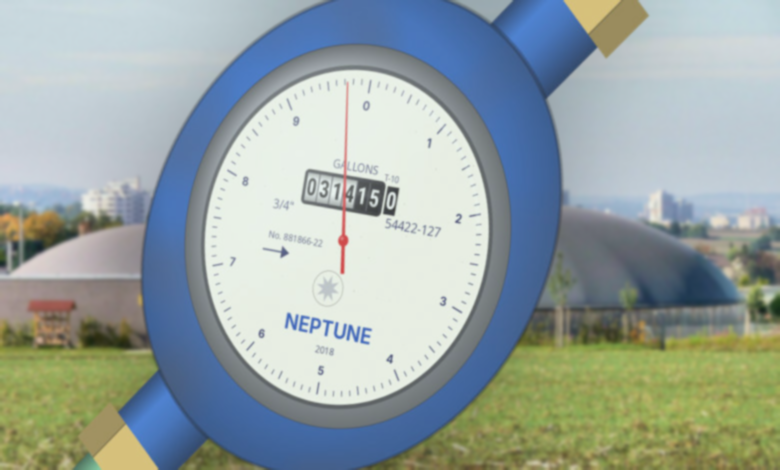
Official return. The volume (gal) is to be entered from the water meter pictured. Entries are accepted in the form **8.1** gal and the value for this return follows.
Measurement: **314149.7** gal
